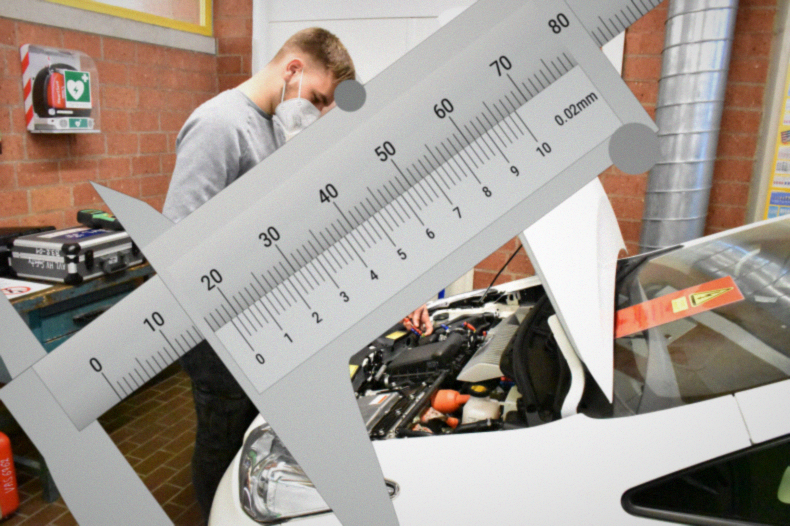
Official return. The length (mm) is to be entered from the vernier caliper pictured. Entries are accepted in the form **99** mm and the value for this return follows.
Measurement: **18.8** mm
